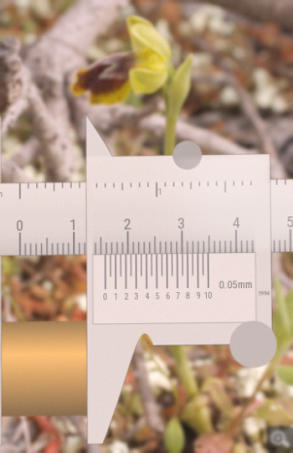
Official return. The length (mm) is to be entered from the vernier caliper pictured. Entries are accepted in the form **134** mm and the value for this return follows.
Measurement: **15.8** mm
